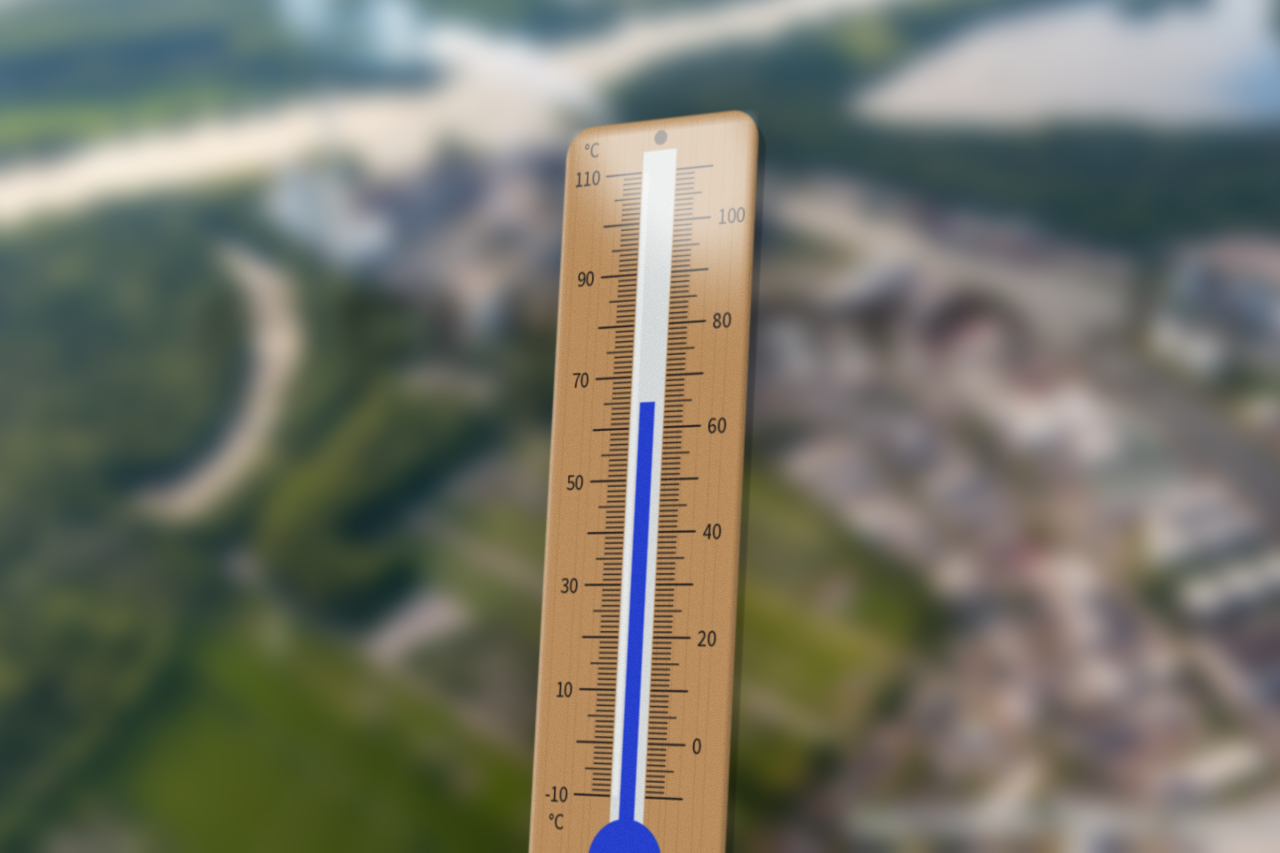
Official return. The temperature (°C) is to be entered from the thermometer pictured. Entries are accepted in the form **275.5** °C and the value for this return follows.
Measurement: **65** °C
